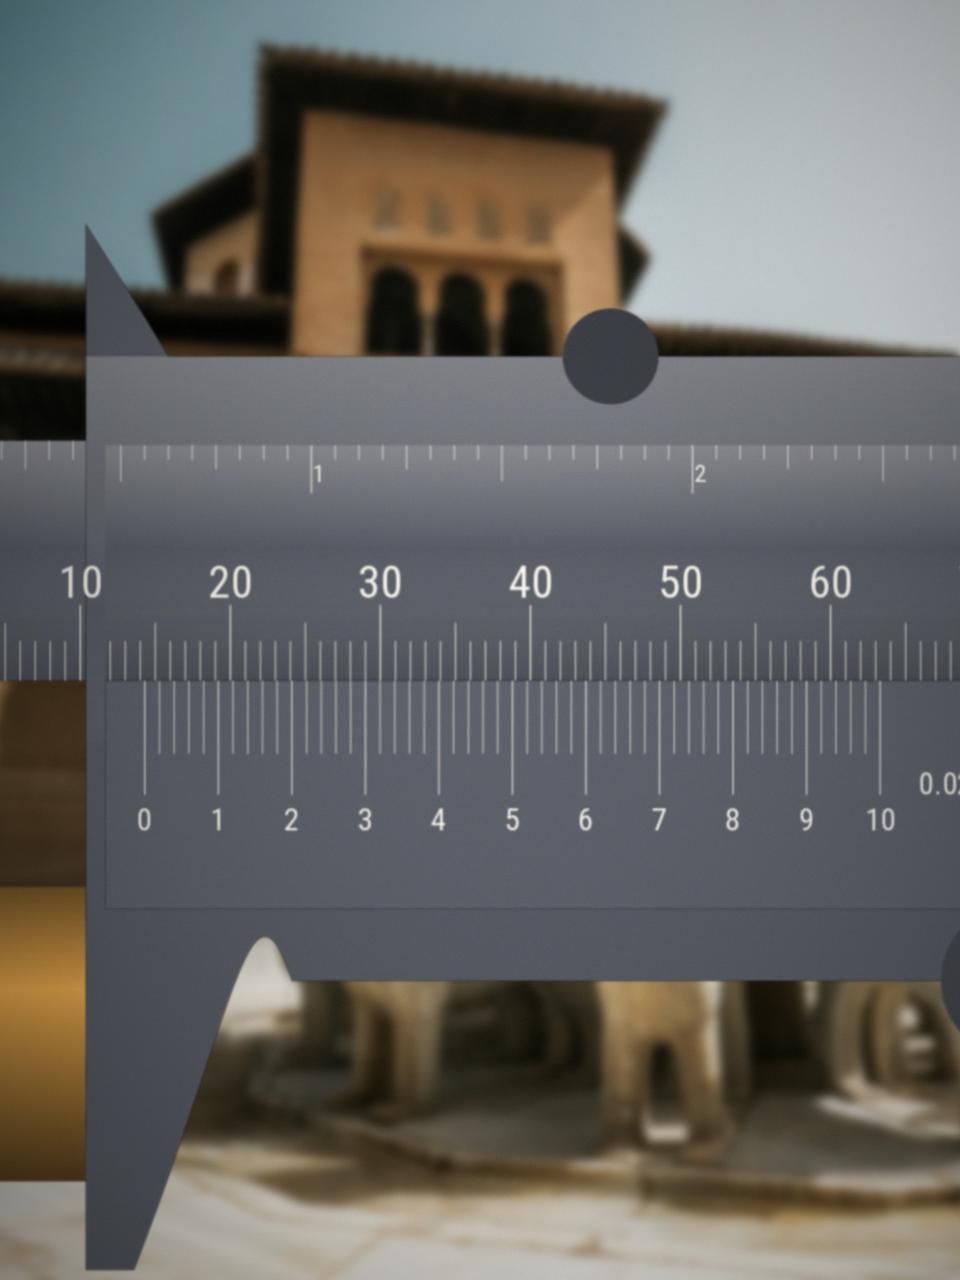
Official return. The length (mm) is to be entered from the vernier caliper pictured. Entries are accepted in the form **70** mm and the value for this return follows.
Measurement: **14.3** mm
